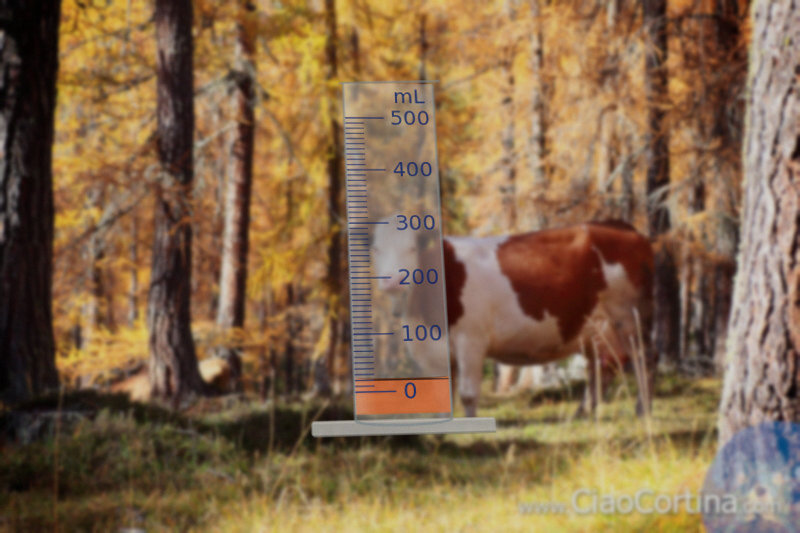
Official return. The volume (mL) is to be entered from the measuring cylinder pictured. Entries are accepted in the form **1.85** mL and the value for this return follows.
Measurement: **20** mL
